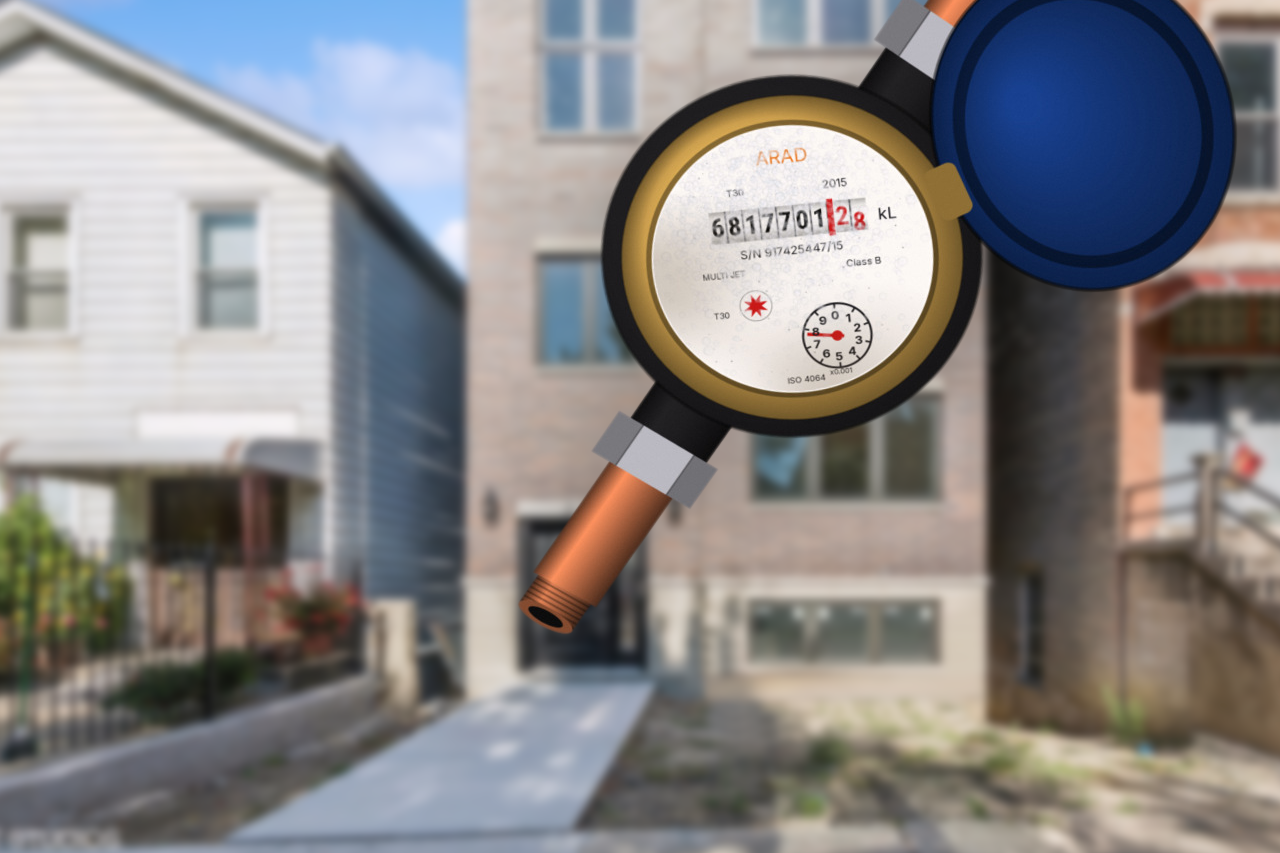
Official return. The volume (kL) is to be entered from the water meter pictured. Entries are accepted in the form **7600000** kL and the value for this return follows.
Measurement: **6817701.277** kL
